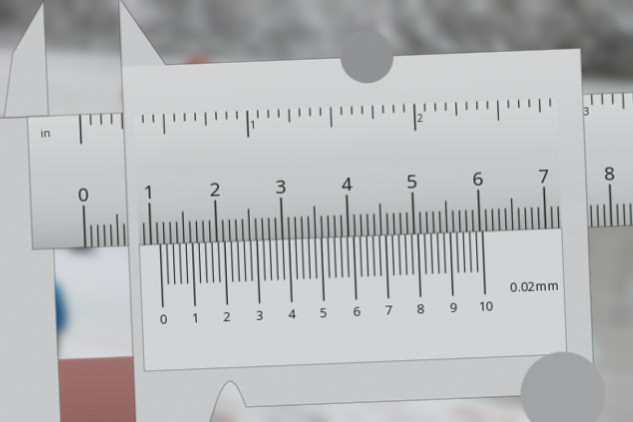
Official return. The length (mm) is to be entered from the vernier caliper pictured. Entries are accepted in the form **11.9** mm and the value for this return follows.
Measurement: **11.4** mm
